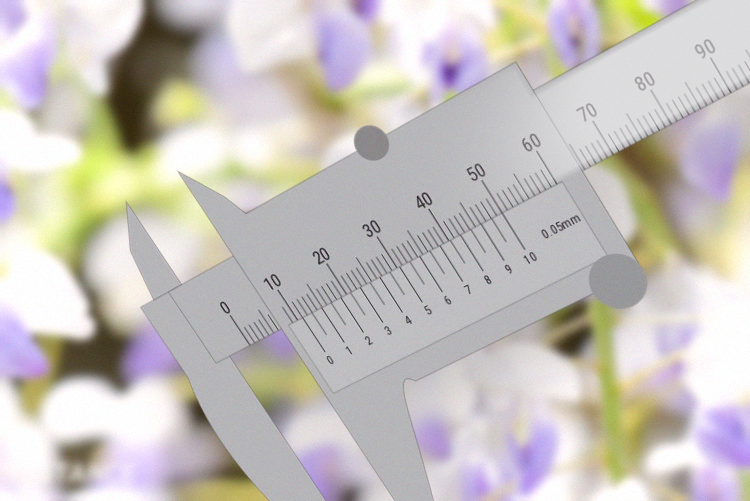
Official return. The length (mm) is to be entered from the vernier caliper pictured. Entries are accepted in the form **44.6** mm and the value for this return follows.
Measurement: **11.0** mm
